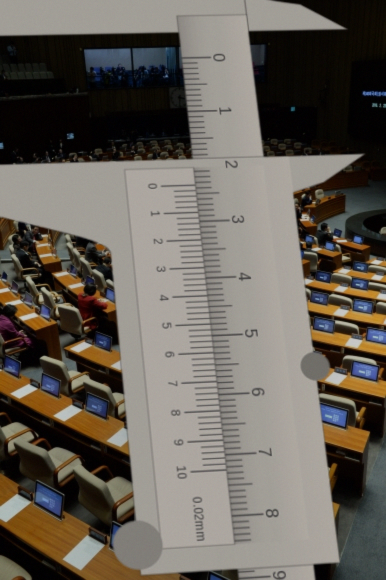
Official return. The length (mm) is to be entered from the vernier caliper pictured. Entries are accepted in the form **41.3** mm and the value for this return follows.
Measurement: **23.5** mm
